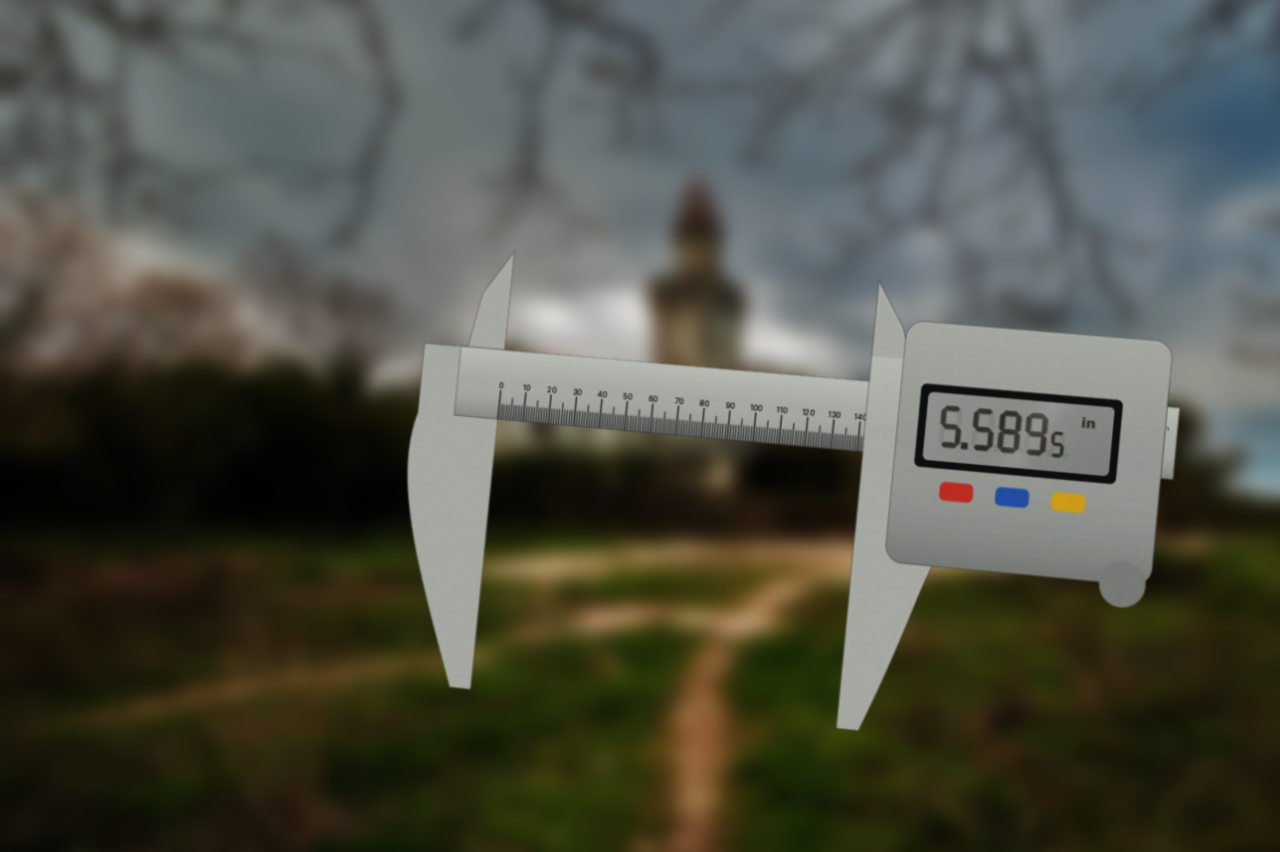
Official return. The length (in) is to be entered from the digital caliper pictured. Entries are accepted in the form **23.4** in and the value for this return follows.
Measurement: **5.5895** in
